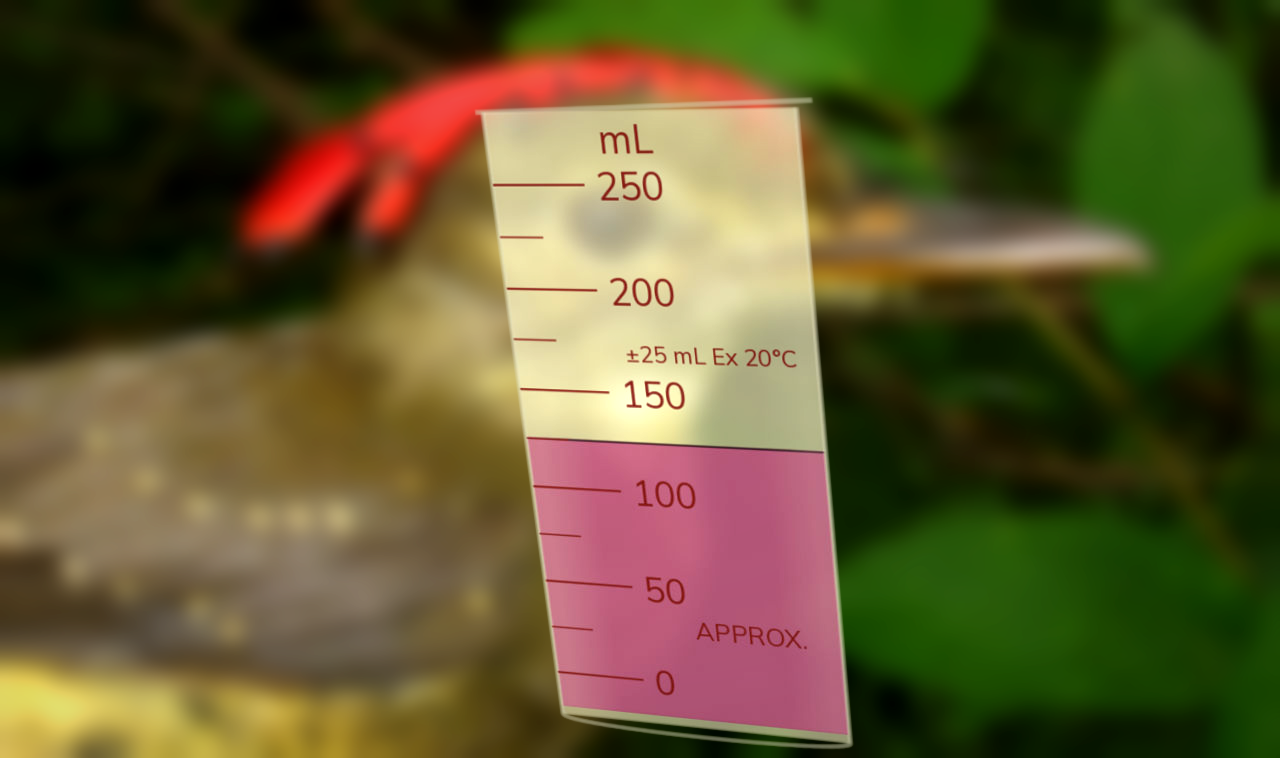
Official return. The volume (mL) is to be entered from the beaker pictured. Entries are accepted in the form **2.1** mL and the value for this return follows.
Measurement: **125** mL
